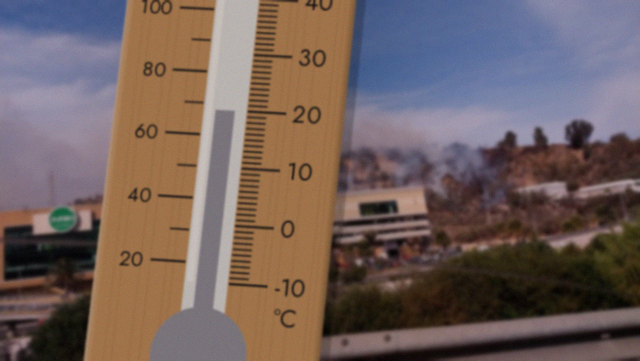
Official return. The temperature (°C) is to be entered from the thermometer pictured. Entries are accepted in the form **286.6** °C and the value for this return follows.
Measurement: **20** °C
